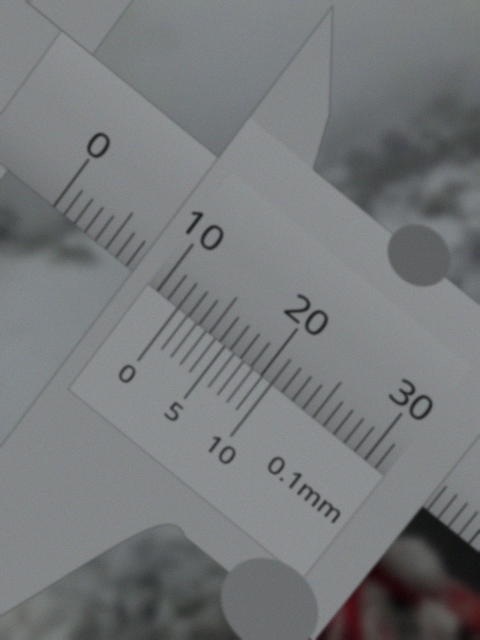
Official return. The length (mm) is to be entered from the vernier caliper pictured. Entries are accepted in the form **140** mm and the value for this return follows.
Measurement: **12.0** mm
